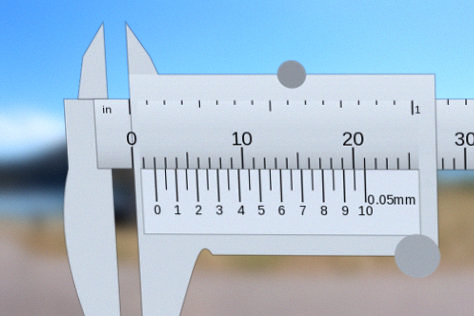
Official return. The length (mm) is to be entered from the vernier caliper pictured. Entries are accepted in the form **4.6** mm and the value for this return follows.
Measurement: **2.0** mm
